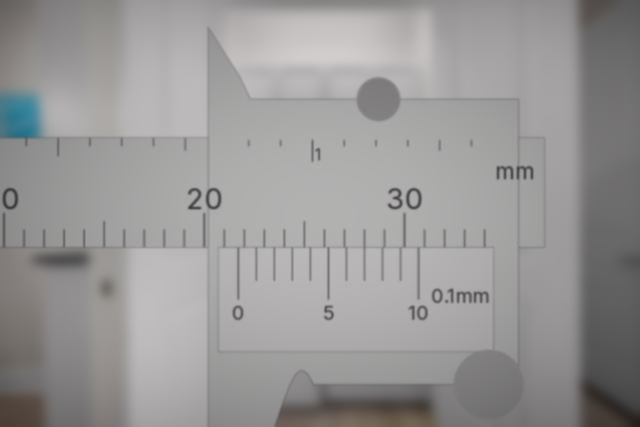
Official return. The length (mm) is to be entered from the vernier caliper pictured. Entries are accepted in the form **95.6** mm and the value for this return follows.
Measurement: **21.7** mm
